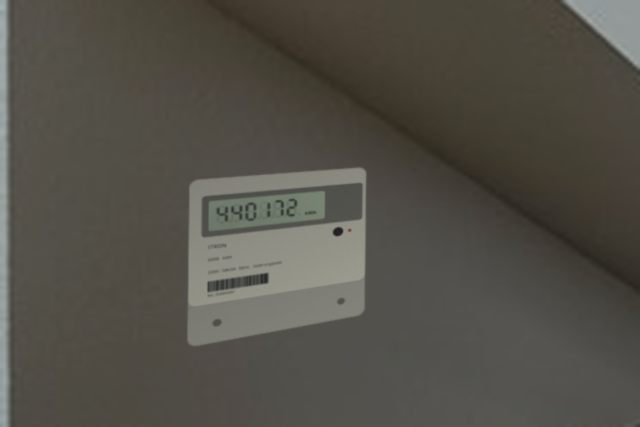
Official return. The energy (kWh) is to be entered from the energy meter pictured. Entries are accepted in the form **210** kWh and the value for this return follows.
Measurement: **440172** kWh
